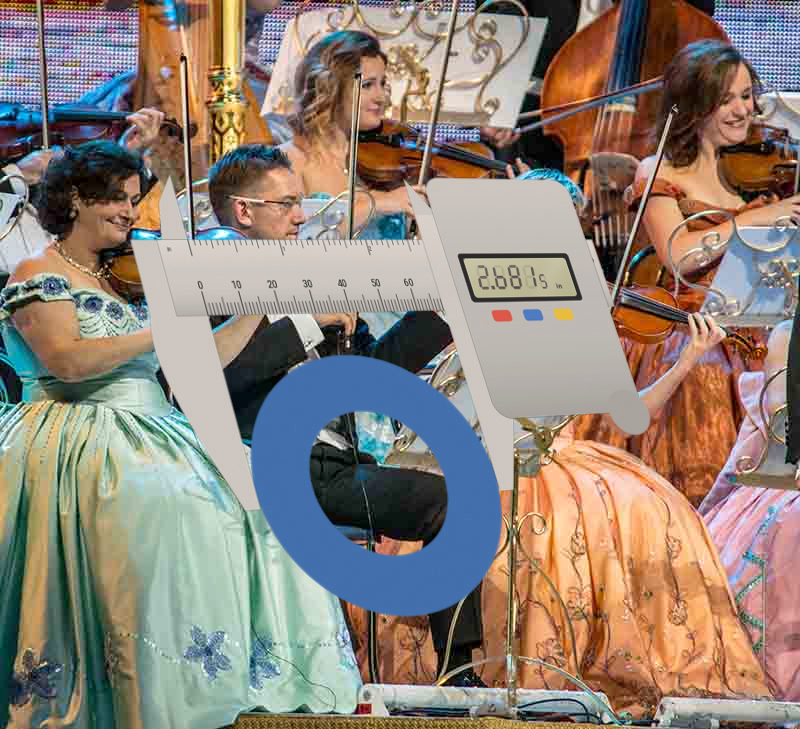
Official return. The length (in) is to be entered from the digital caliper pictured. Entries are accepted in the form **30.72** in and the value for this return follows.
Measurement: **2.6815** in
